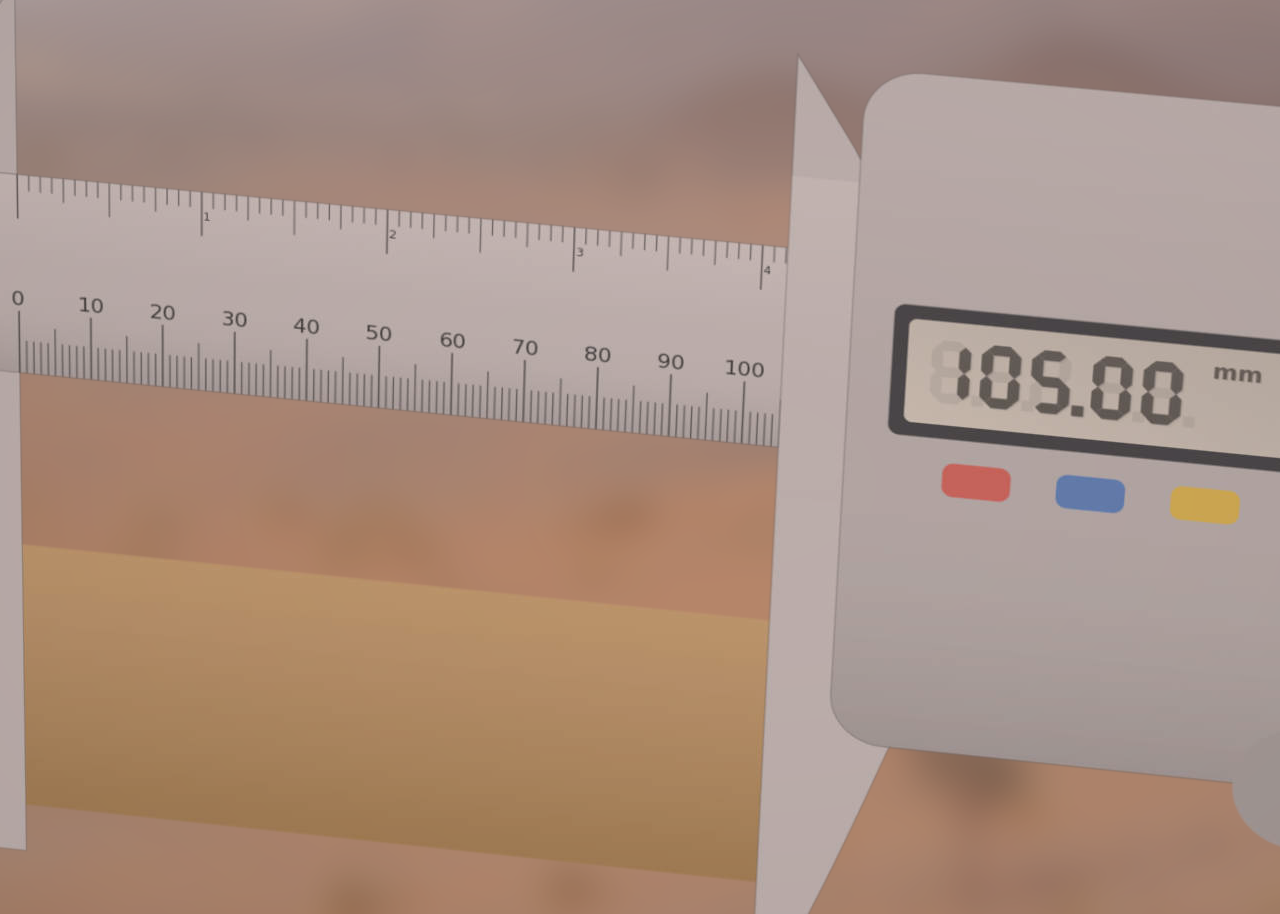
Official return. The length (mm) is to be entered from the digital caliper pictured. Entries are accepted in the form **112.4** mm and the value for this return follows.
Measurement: **105.00** mm
